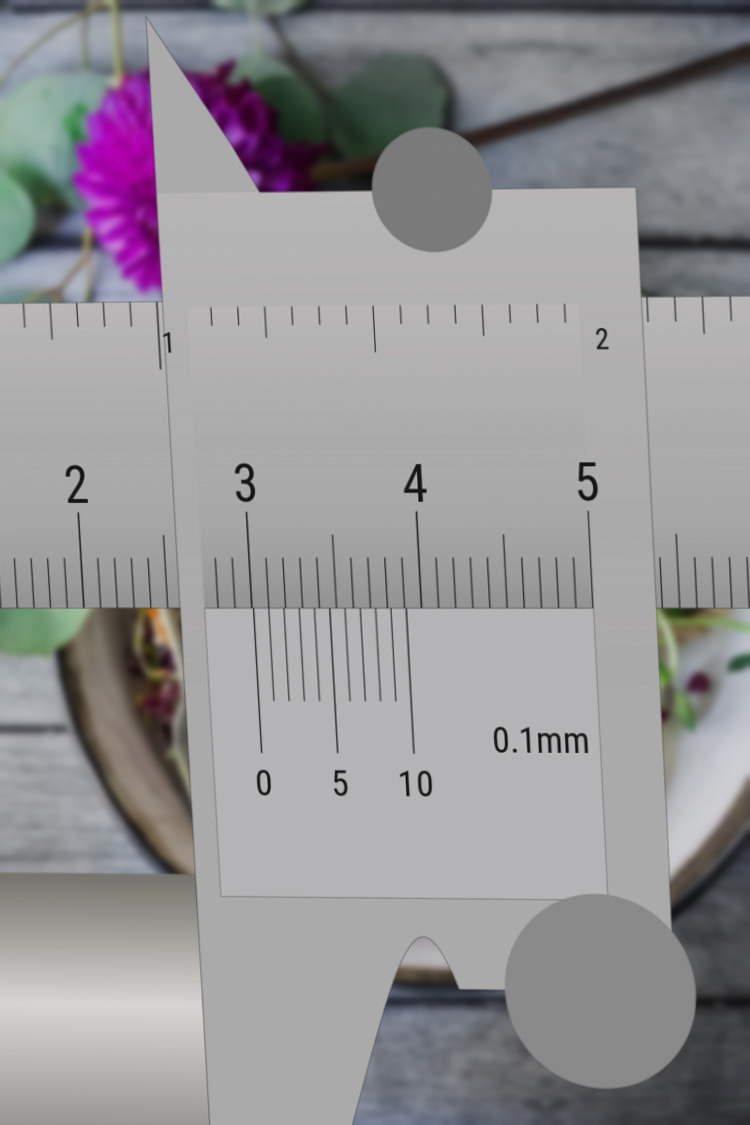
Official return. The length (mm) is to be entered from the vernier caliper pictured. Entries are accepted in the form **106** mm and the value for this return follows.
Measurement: **30.1** mm
